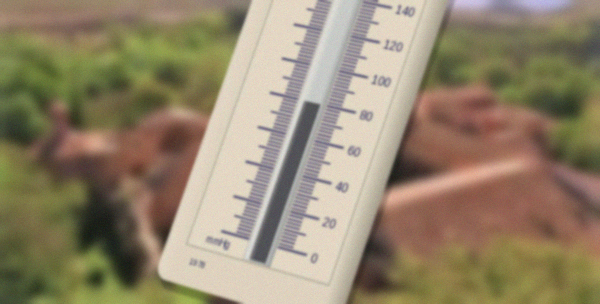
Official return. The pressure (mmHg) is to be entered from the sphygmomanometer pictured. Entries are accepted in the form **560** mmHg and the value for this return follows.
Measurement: **80** mmHg
